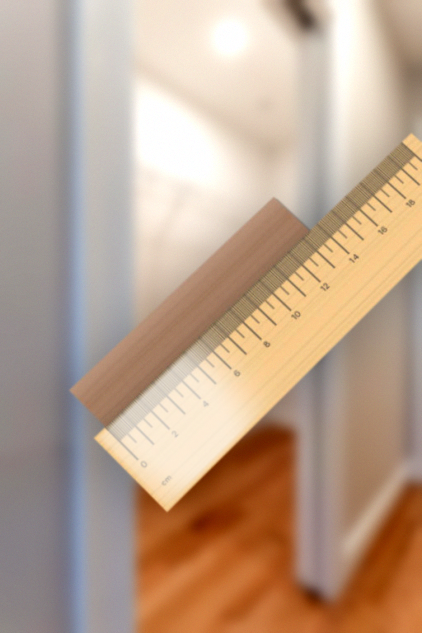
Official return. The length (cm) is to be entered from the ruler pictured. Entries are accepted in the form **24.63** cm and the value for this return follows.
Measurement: **13.5** cm
